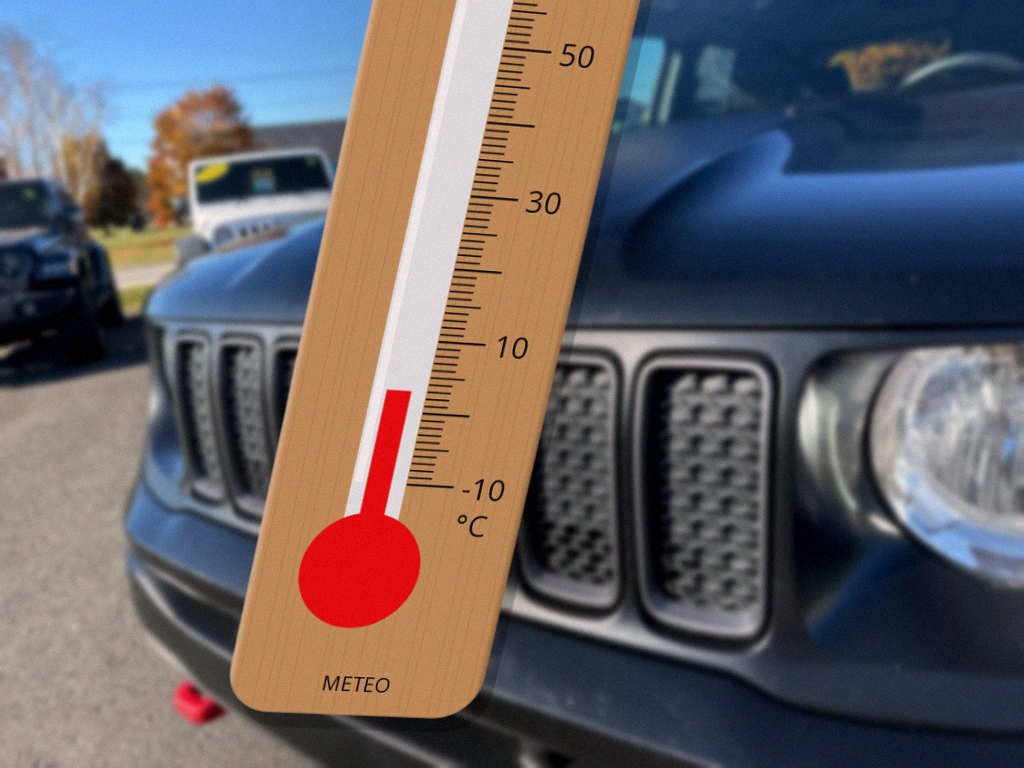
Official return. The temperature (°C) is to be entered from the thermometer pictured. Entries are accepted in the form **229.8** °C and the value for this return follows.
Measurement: **3** °C
